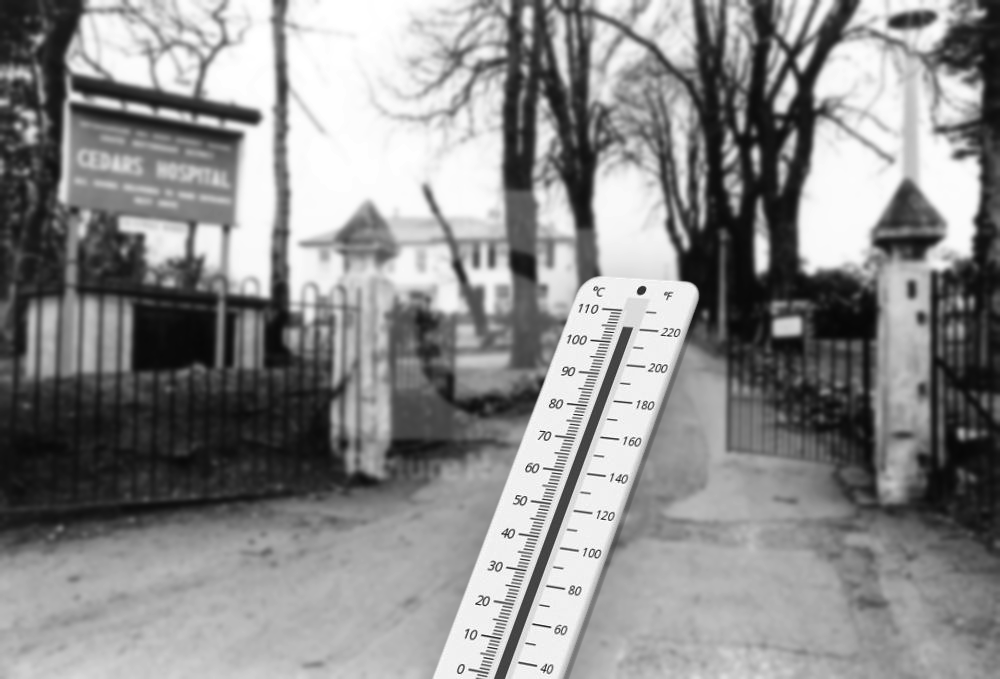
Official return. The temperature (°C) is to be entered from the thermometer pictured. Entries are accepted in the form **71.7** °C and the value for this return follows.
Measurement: **105** °C
